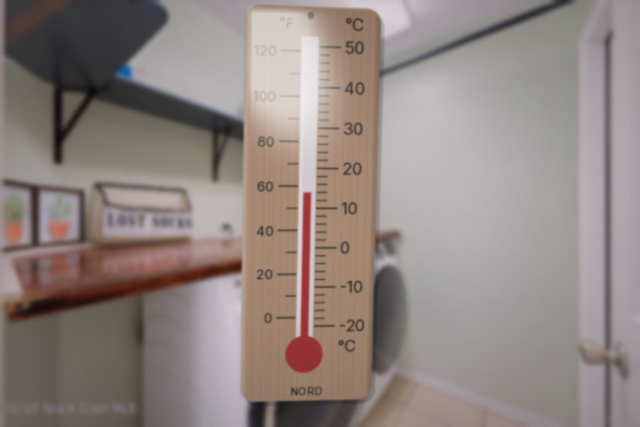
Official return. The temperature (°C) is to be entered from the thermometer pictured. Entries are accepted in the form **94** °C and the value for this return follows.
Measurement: **14** °C
